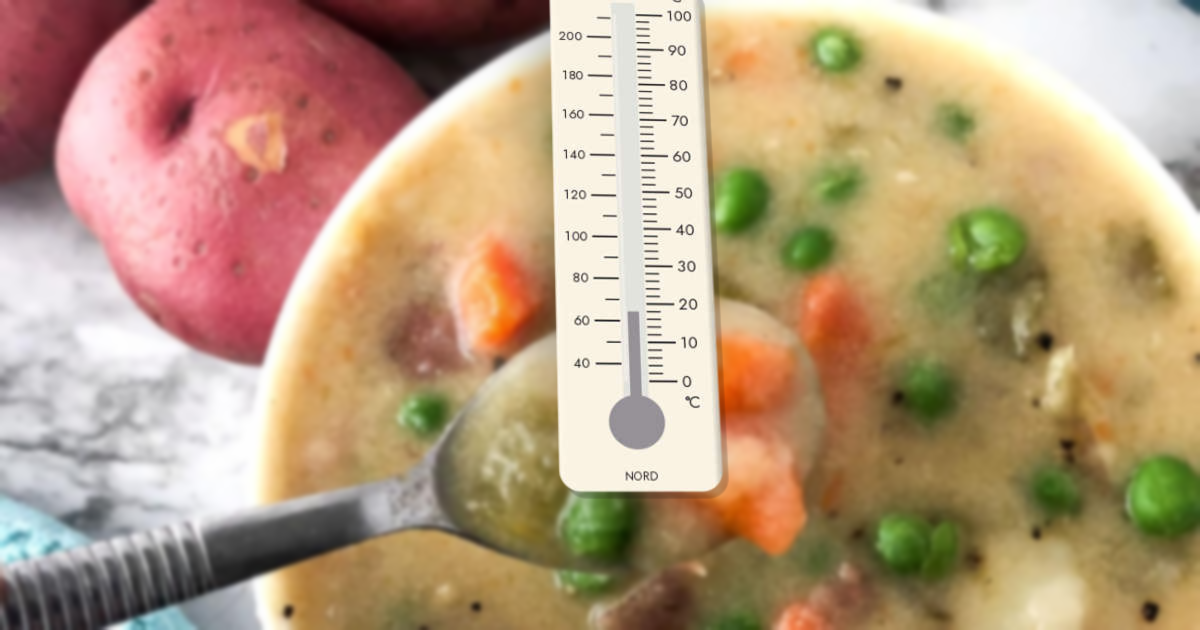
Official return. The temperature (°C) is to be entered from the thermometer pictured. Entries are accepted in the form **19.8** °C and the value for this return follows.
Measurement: **18** °C
